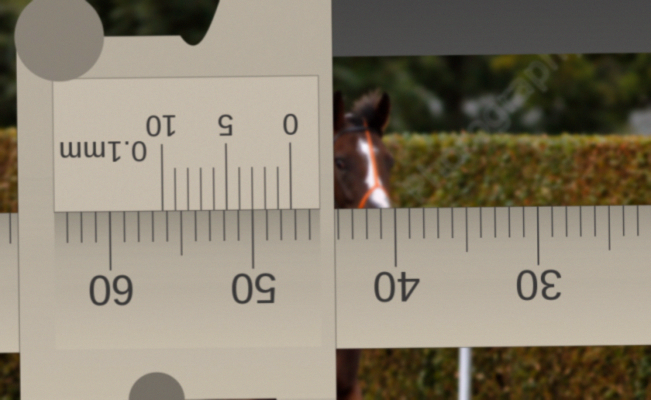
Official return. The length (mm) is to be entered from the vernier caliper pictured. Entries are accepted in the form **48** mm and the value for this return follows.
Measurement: **47.3** mm
